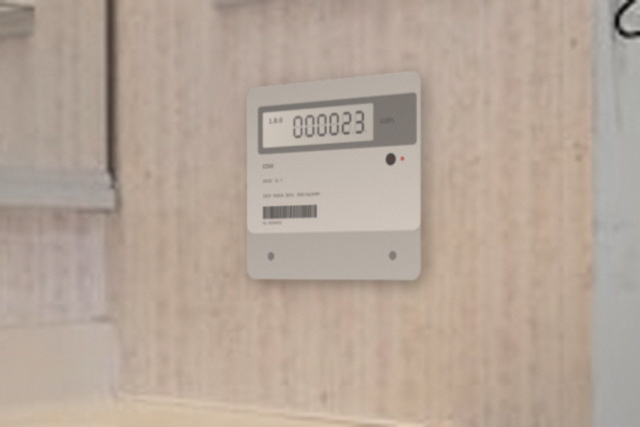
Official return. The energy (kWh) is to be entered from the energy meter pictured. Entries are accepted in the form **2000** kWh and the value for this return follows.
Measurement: **23** kWh
